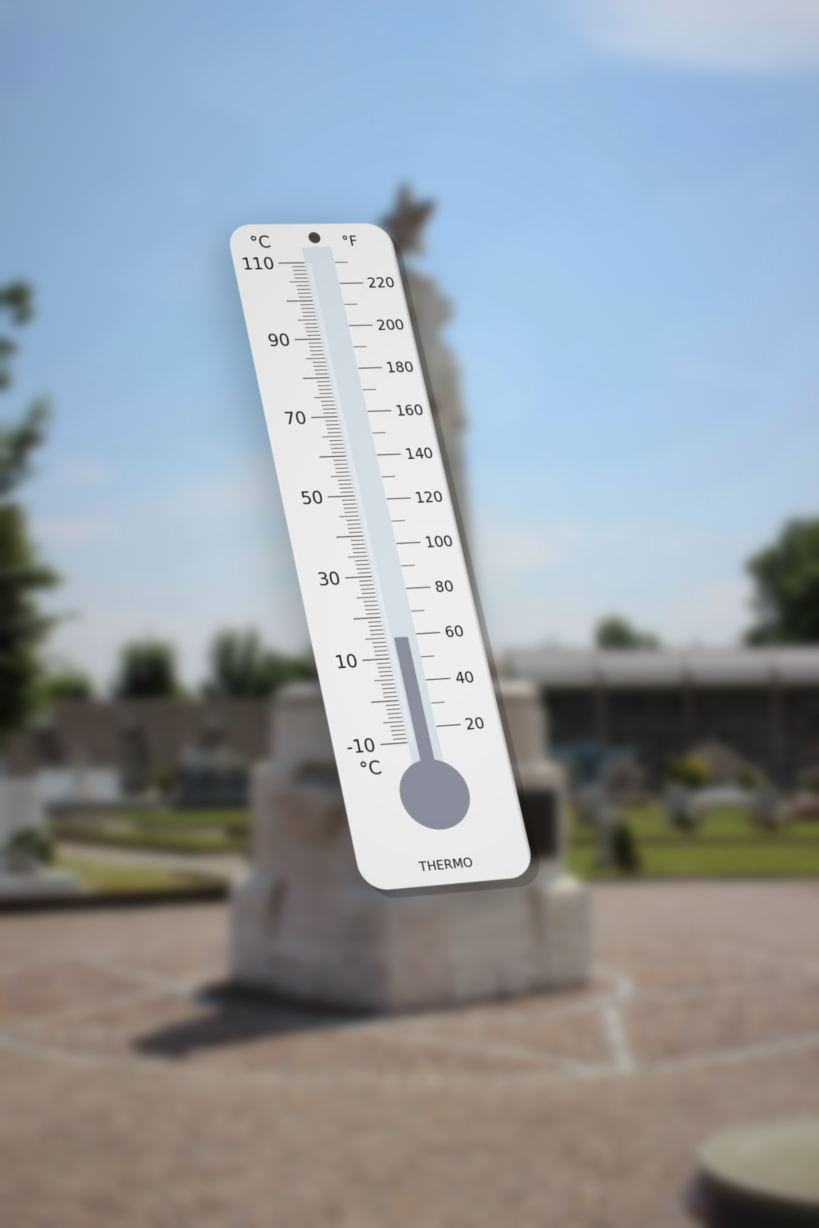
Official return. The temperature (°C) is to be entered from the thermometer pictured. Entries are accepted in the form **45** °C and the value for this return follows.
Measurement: **15** °C
